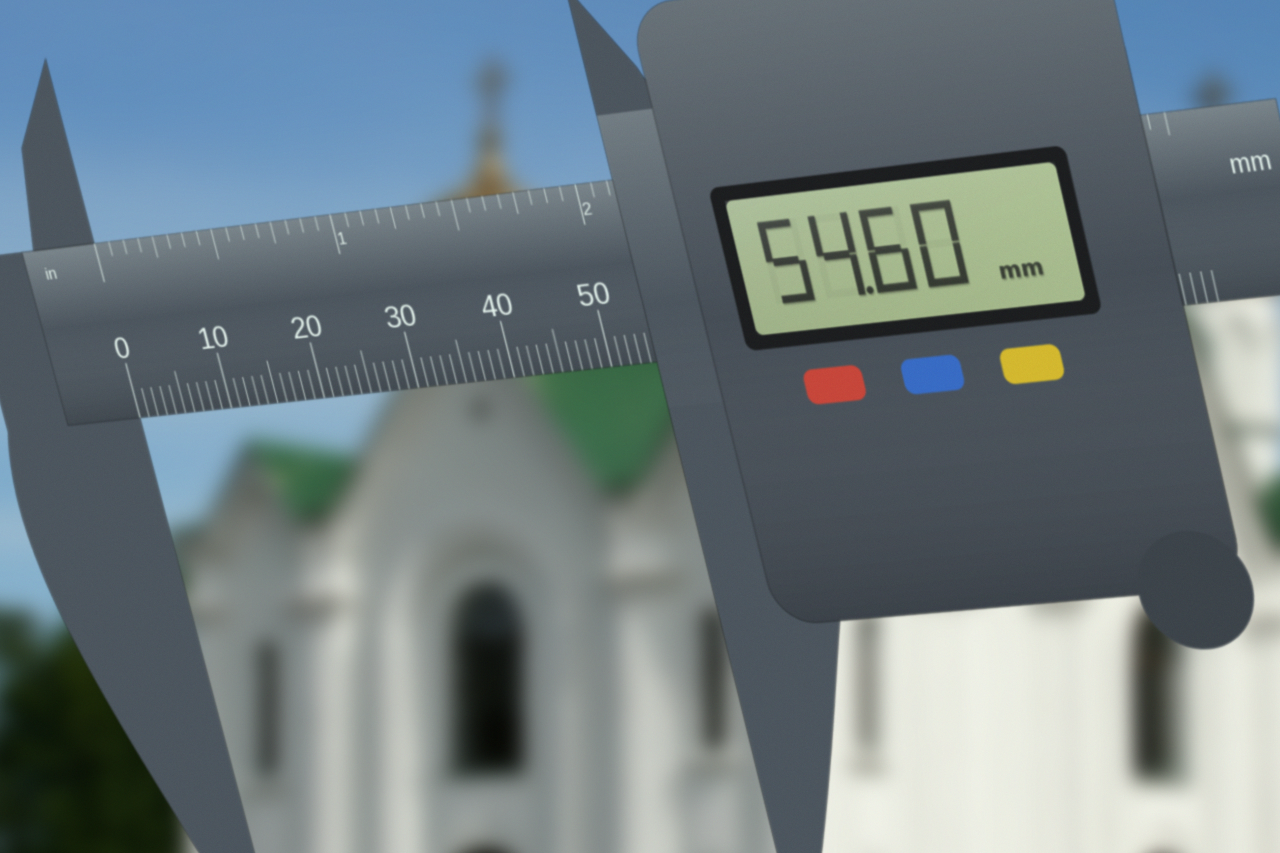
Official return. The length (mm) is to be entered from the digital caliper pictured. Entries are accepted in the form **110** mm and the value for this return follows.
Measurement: **54.60** mm
